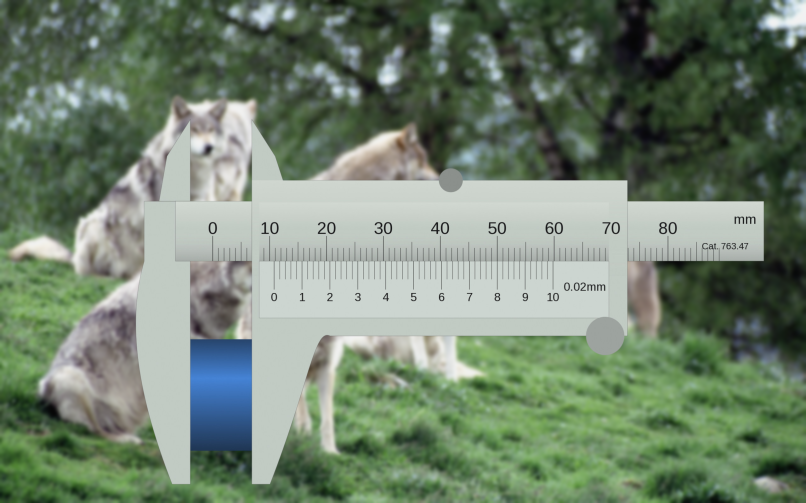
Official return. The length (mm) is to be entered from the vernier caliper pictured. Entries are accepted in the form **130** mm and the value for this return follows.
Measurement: **10.8** mm
